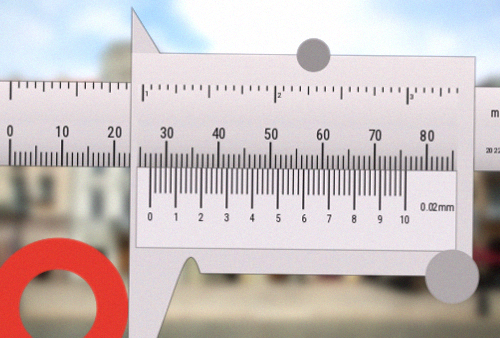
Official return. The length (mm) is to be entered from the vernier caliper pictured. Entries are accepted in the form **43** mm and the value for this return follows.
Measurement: **27.0** mm
